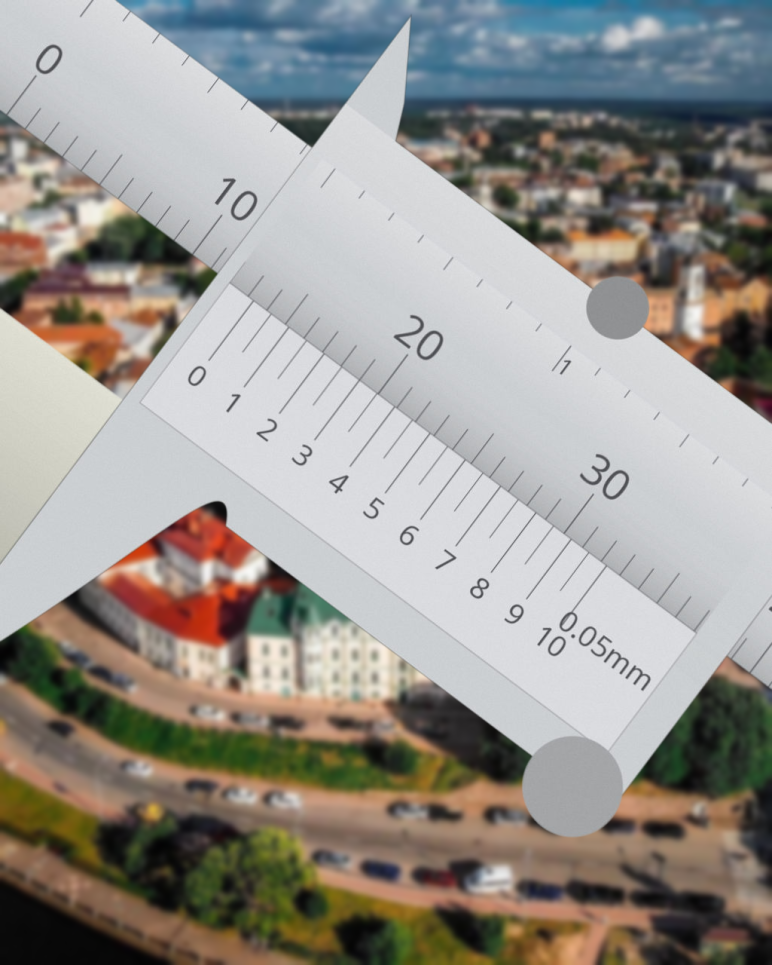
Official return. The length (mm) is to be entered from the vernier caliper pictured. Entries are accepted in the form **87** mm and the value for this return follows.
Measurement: **13.30** mm
